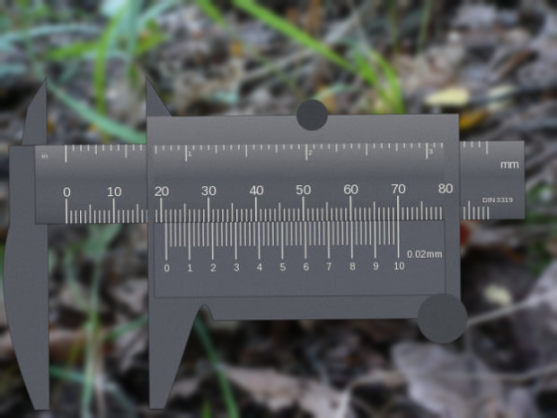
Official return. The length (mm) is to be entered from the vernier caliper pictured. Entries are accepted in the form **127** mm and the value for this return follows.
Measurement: **21.0** mm
